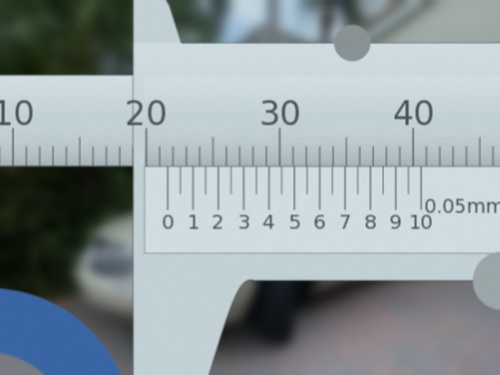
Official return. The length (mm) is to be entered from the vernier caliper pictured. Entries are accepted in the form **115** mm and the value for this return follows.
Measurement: **21.6** mm
